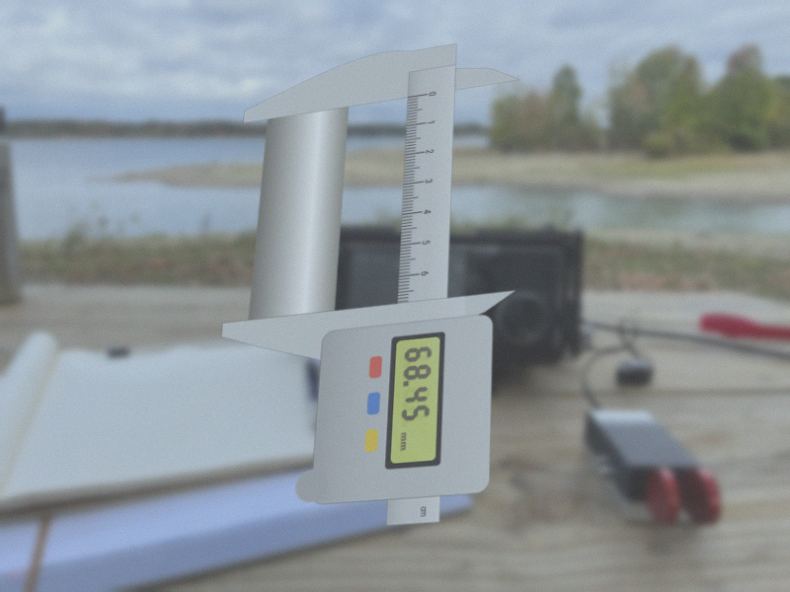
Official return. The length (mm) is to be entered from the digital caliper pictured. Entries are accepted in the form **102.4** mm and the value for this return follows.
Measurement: **68.45** mm
